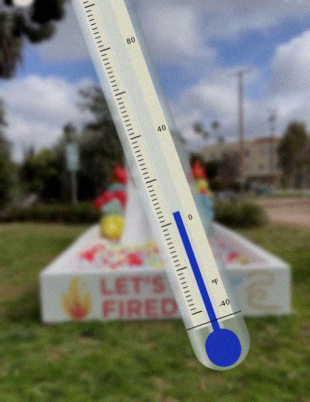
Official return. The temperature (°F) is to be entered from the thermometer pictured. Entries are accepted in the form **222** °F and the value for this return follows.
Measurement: **4** °F
